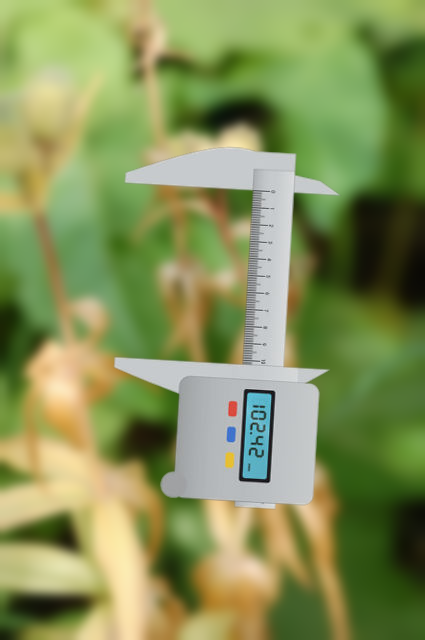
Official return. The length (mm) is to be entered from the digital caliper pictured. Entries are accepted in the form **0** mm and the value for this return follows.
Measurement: **102.42** mm
